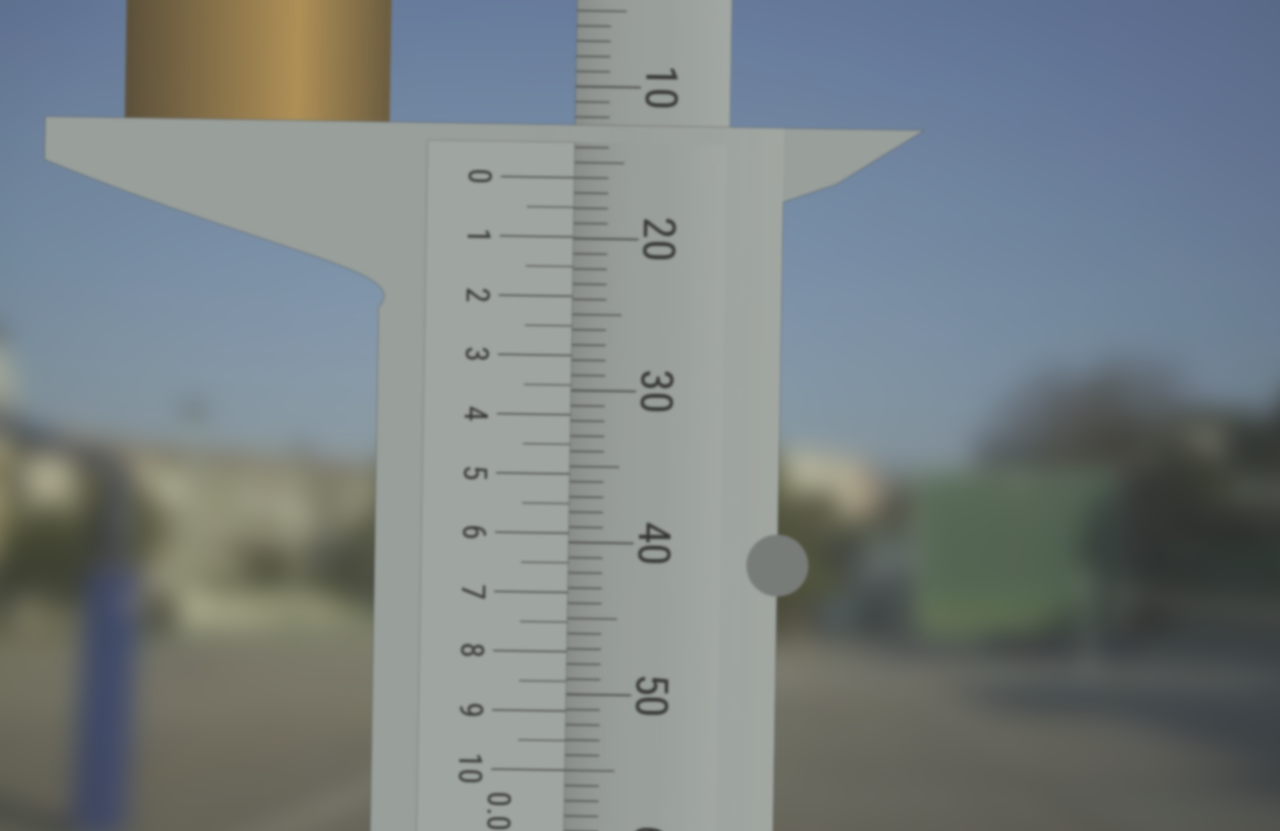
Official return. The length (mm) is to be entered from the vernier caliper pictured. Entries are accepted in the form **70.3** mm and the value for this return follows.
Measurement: **16.0** mm
